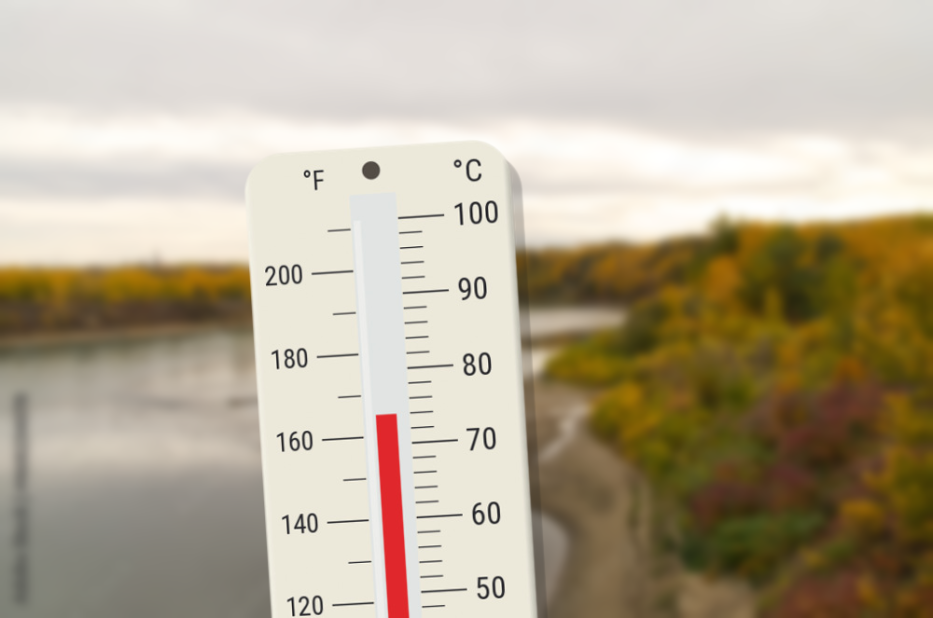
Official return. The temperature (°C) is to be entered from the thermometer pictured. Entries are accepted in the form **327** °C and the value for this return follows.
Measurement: **74** °C
